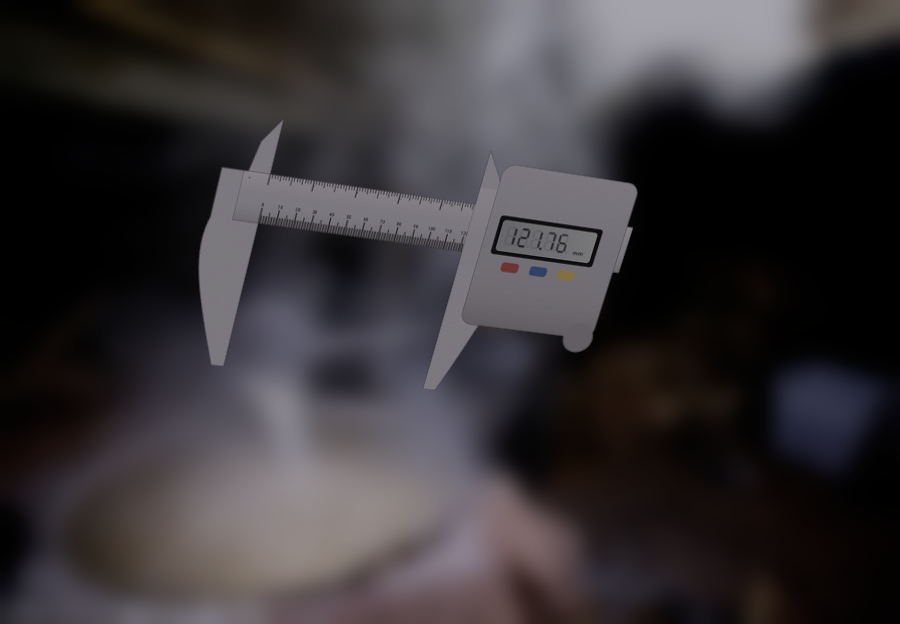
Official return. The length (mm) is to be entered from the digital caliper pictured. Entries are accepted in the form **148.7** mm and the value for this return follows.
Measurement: **121.76** mm
